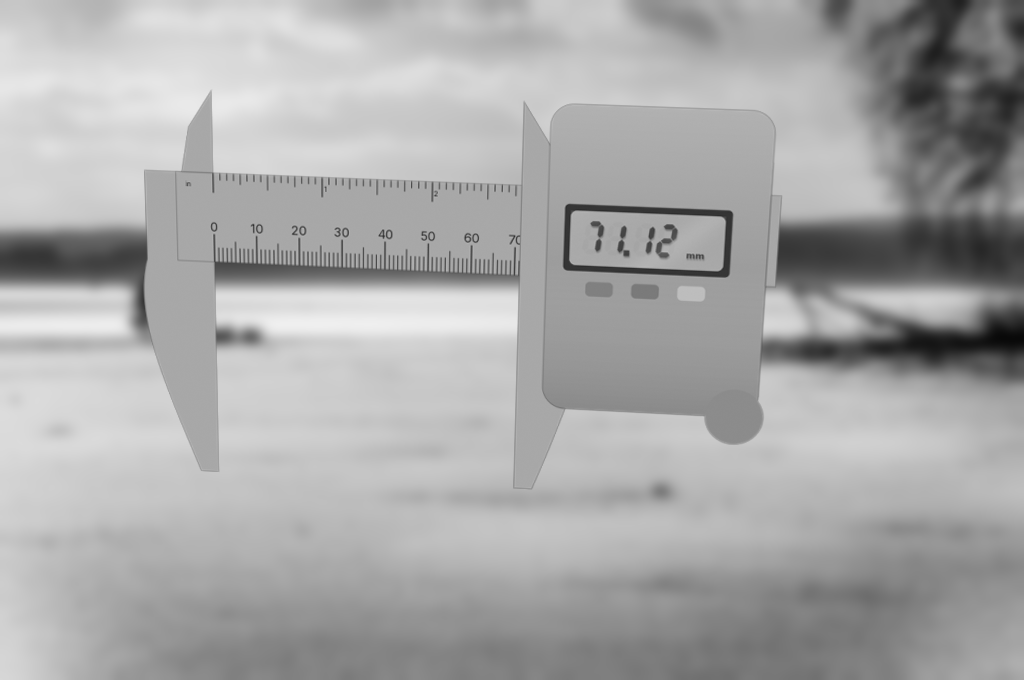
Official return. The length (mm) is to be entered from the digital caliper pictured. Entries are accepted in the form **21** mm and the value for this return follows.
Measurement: **71.12** mm
